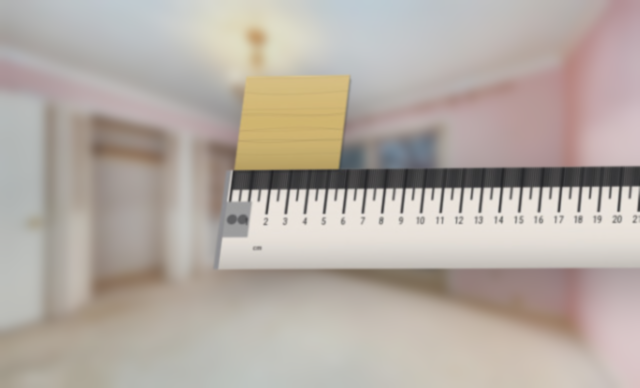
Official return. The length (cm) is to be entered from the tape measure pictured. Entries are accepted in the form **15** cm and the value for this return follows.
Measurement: **5.5** cm
